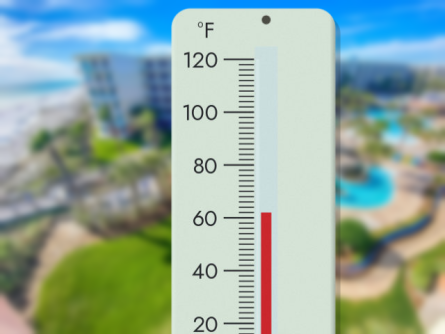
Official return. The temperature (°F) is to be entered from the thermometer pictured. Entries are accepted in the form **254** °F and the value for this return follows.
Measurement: **62** °F
